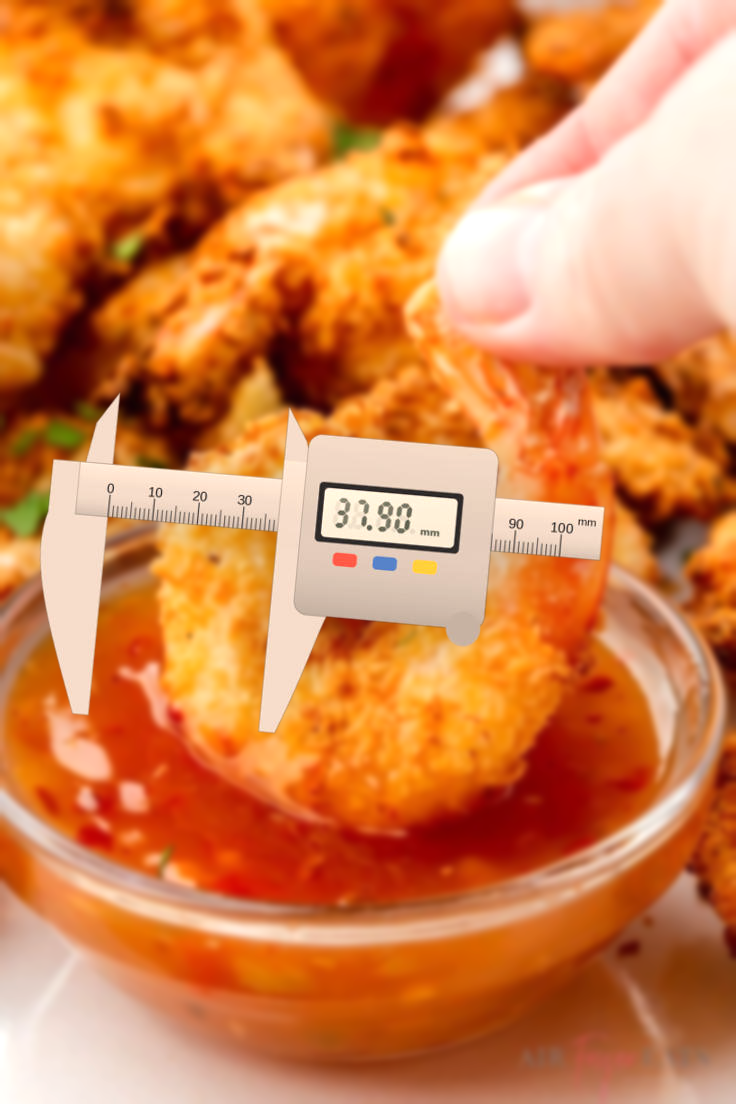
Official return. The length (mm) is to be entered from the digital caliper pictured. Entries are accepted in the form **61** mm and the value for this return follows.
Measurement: **37.90** mm
